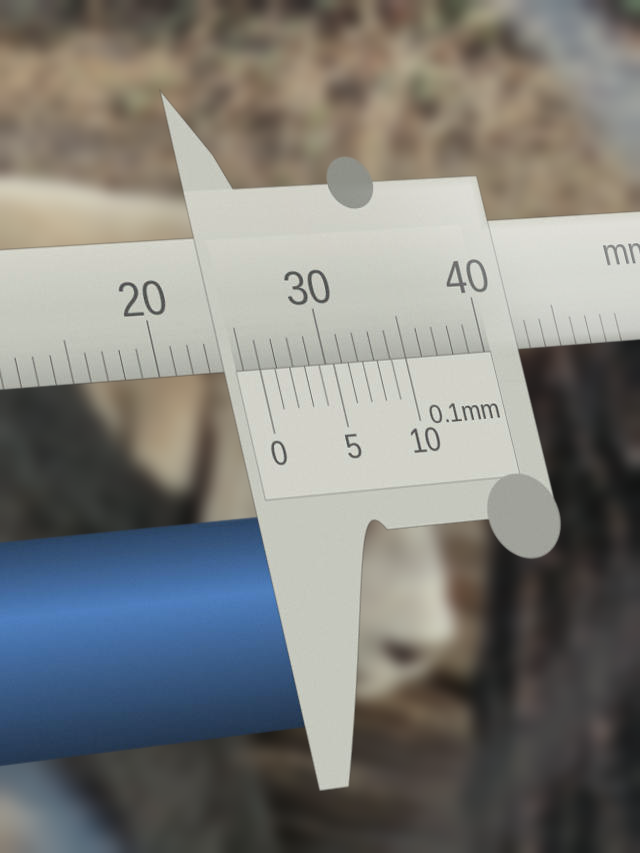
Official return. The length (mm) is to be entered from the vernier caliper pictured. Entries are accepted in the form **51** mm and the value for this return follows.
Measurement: **26.0** mm
